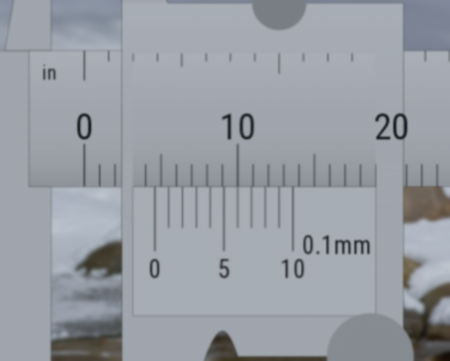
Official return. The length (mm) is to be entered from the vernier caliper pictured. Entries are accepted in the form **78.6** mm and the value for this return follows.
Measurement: **4.6** mm
